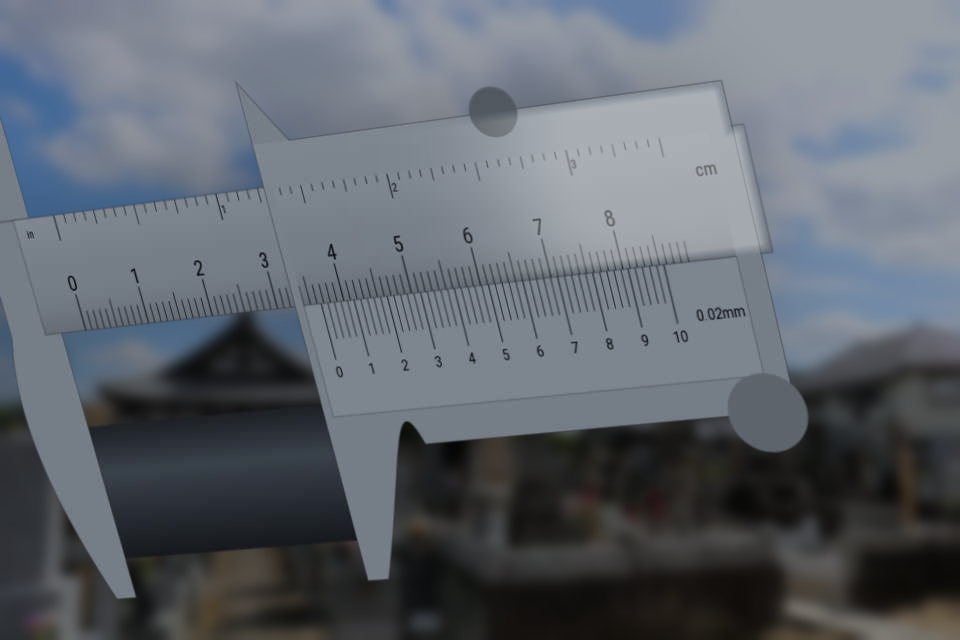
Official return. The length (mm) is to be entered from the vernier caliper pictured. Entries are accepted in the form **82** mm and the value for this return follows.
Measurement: **36.6** mm
